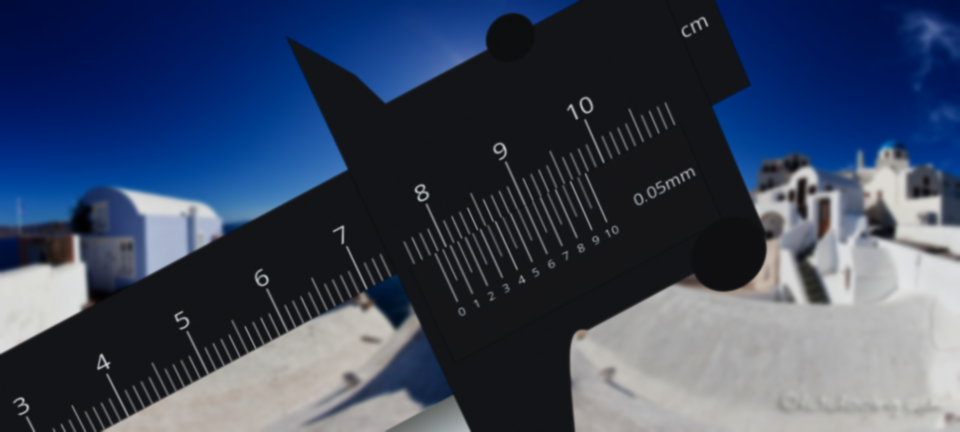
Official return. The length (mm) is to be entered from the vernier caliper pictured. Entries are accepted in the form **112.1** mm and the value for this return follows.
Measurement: **78.6** mm
